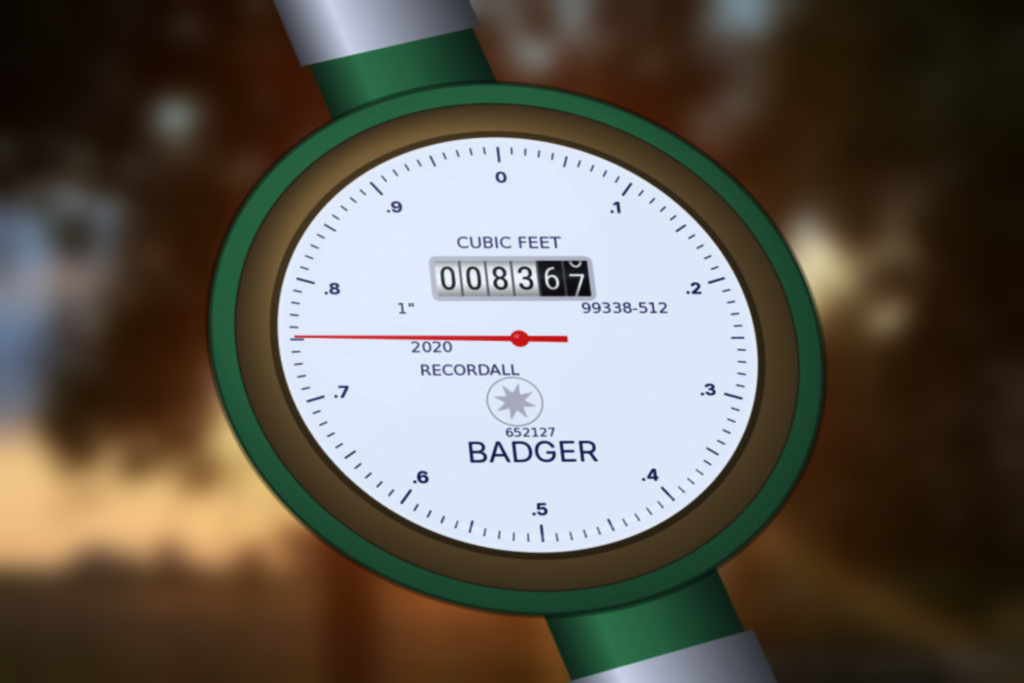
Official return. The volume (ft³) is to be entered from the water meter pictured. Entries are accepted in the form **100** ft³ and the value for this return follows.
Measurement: **8366.75** ft³
